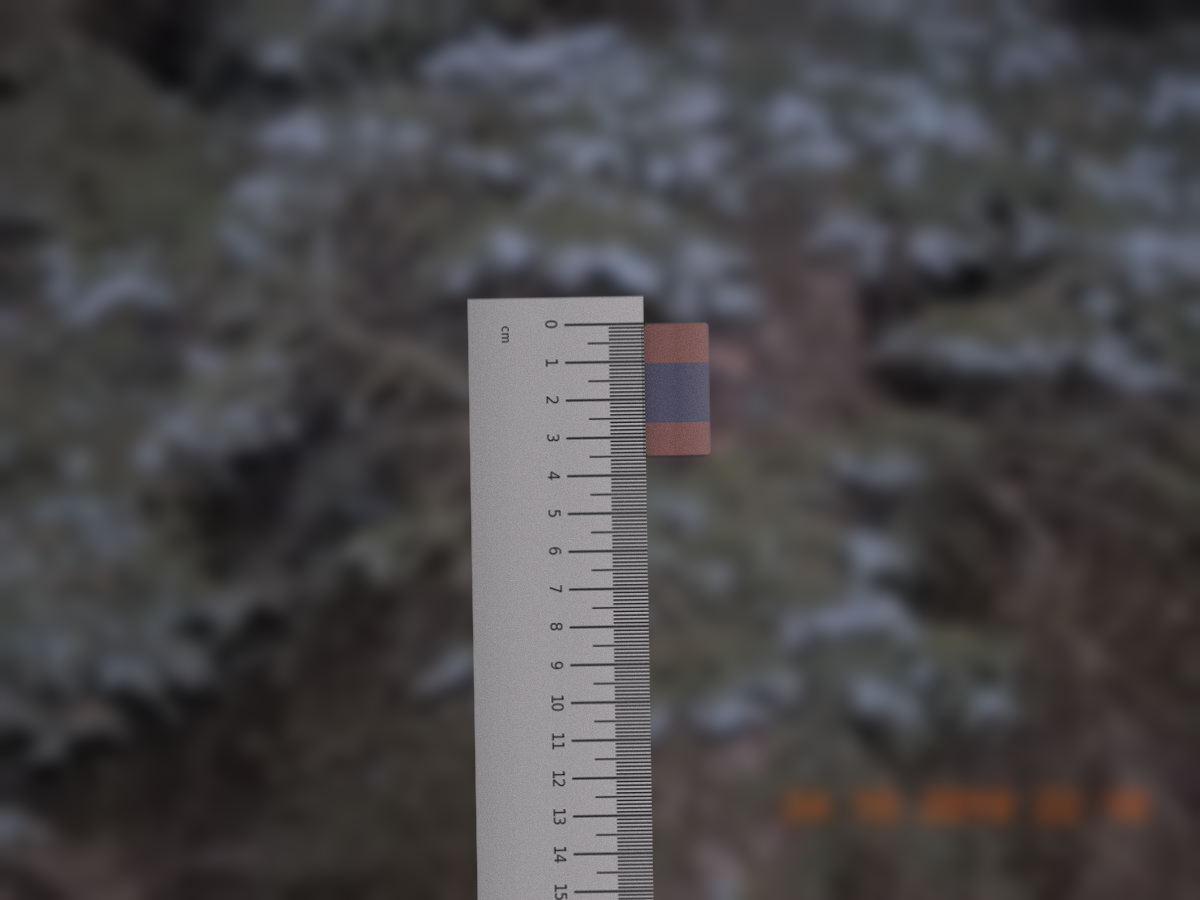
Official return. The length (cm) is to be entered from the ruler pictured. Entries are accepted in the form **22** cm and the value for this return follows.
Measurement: **3.5** cm
